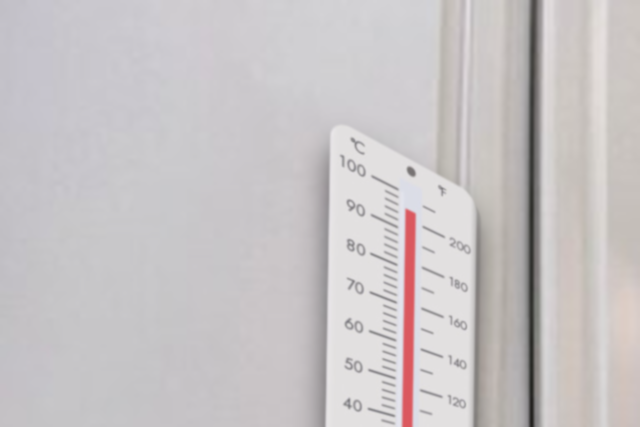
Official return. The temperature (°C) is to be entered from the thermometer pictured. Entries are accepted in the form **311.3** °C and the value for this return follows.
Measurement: **96** °C
